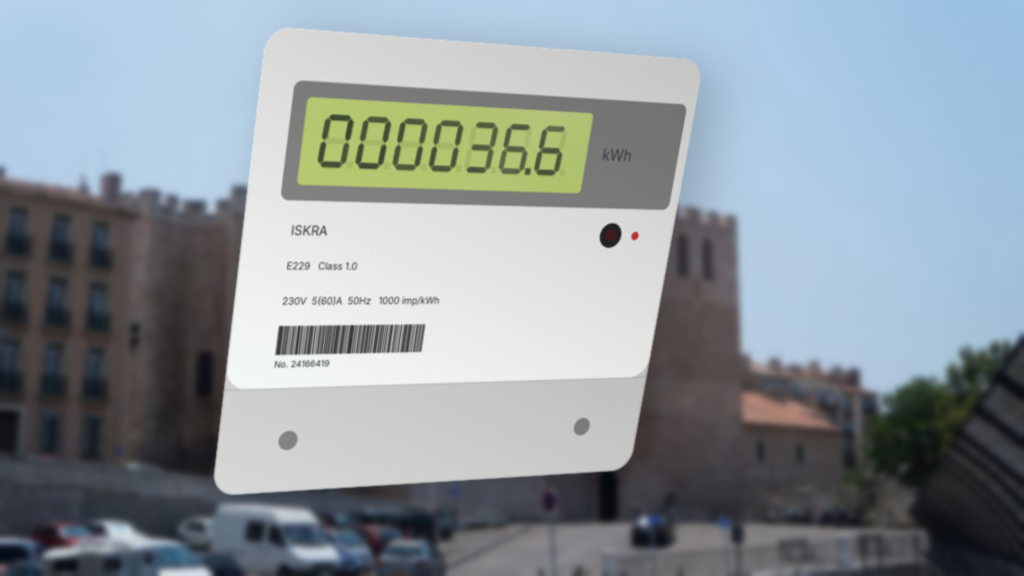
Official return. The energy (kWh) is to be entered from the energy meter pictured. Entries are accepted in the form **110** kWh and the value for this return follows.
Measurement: **36.6** kWh
